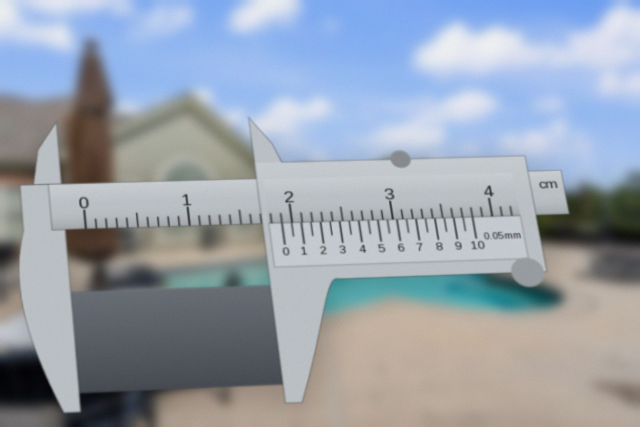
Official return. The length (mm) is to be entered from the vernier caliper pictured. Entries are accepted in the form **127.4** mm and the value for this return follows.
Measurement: **19.0** mm
